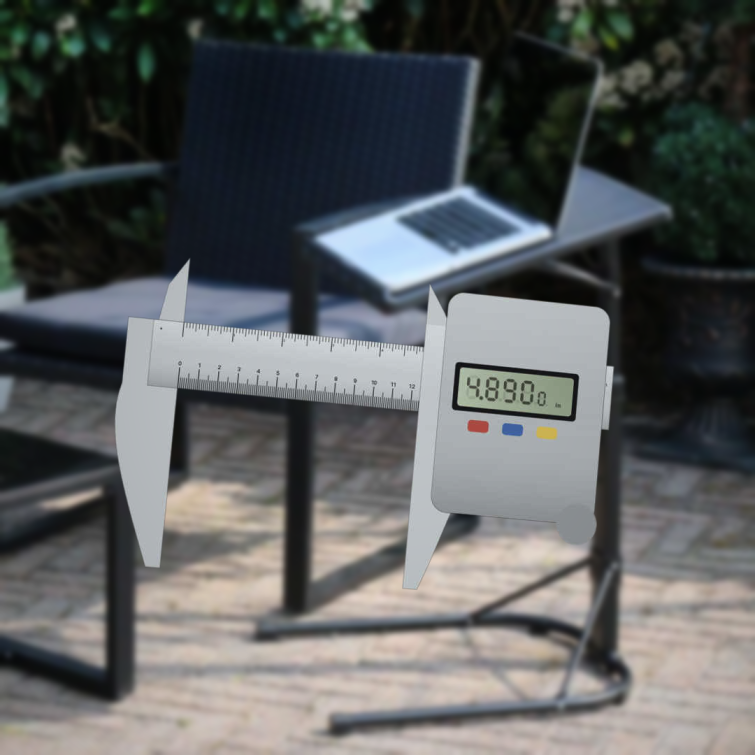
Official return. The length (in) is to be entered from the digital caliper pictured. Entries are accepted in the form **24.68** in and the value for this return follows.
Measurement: **4.8900** in
